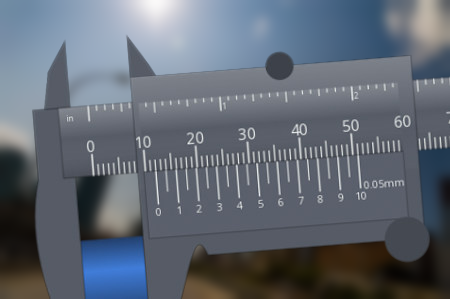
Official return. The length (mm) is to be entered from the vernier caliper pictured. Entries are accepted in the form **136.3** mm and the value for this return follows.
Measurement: **12.0** mm
